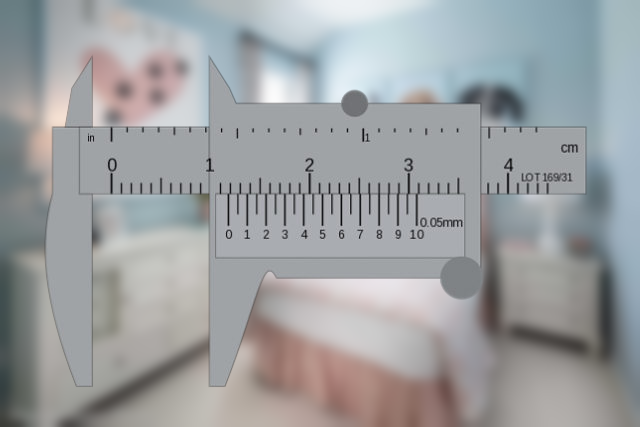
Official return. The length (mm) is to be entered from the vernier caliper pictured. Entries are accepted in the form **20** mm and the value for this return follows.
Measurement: **11.8** mm
